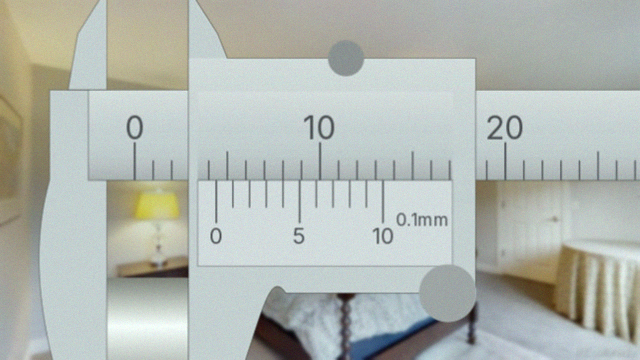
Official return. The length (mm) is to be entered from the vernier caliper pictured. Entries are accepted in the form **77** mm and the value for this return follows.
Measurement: **4.4** mm
